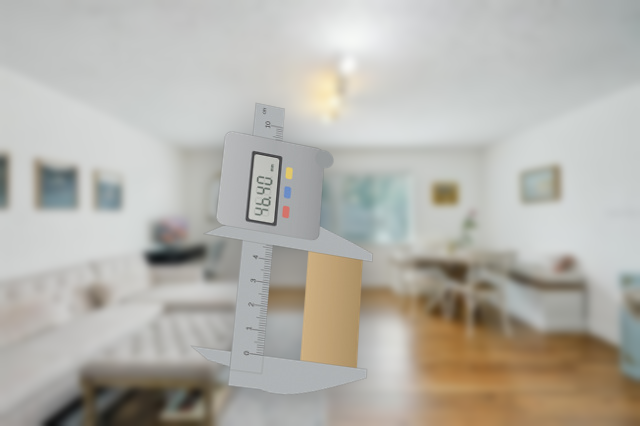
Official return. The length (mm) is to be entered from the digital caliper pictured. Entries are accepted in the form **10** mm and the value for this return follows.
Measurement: **46.40** mm
